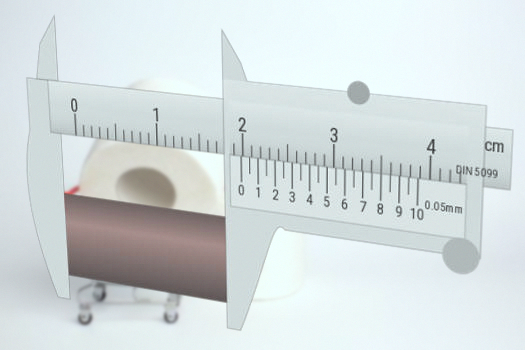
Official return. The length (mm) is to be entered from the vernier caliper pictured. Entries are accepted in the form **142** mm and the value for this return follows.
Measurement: **19.8** mm
